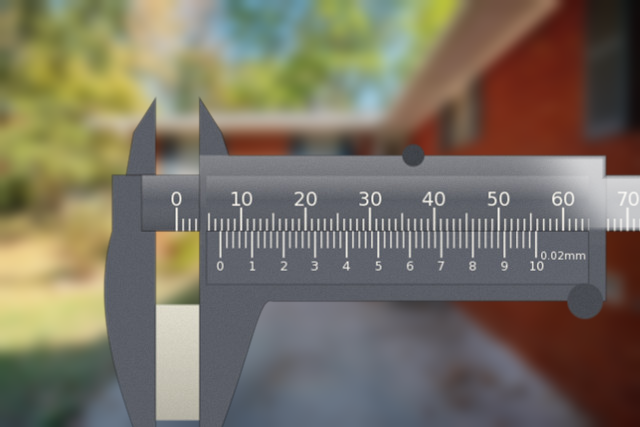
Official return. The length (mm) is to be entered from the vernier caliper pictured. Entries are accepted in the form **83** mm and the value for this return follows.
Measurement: **6.8** mm
